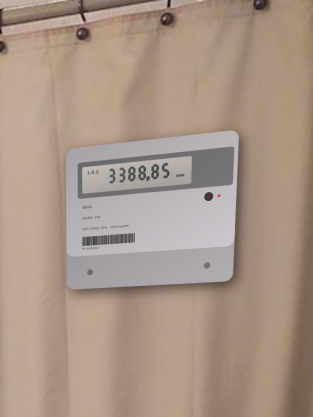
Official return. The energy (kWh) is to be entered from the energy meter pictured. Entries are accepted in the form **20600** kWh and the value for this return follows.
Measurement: **3388.85** kWh
